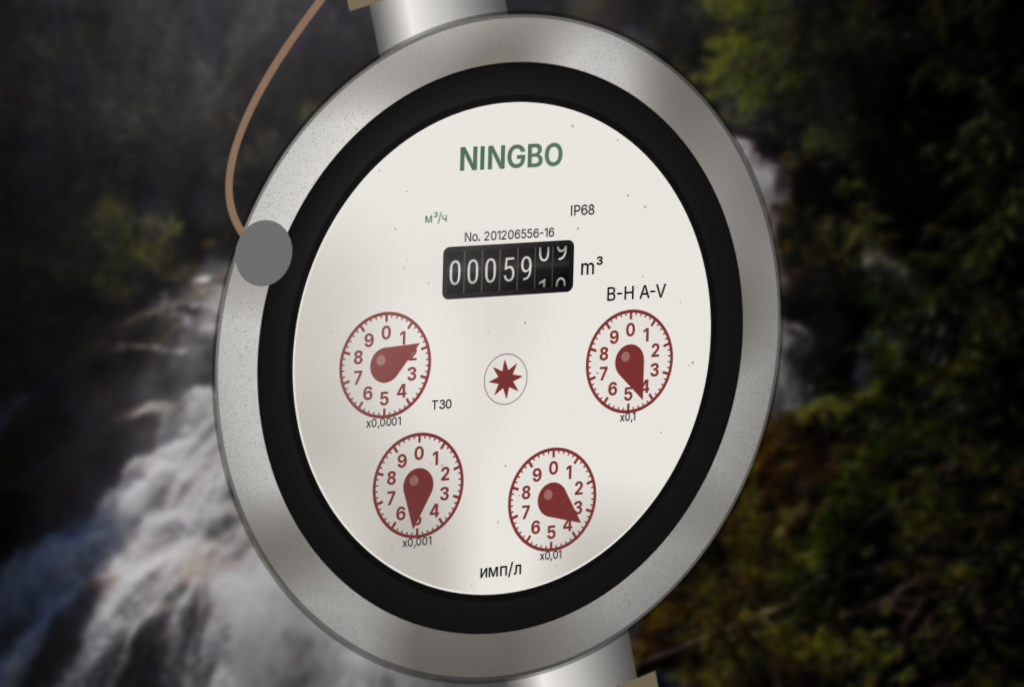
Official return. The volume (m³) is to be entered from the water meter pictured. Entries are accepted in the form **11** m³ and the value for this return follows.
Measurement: **5909.4351** m³
